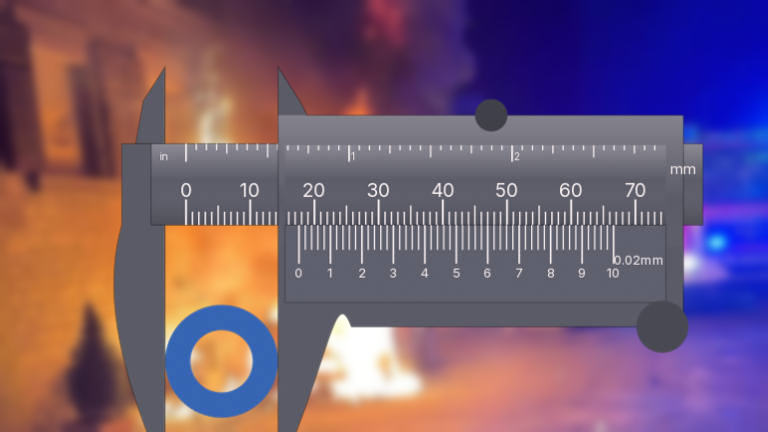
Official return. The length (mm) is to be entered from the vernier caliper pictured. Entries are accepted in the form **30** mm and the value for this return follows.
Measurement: **17.6** mm
